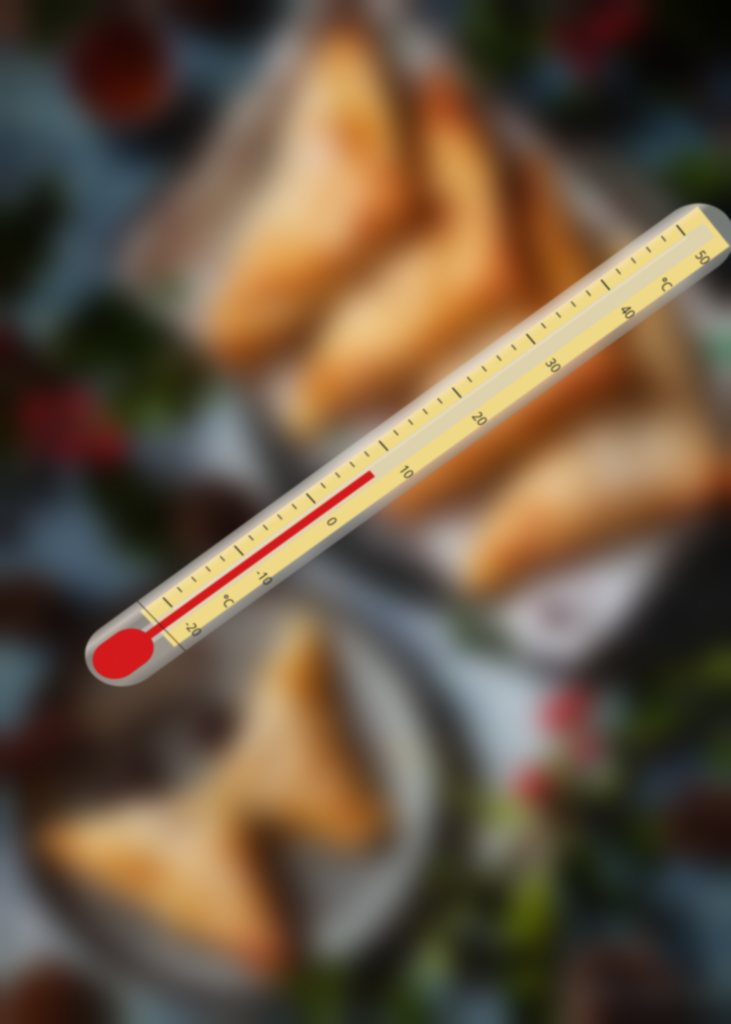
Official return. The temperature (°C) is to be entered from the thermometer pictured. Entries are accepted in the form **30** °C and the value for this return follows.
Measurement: **7** °C
